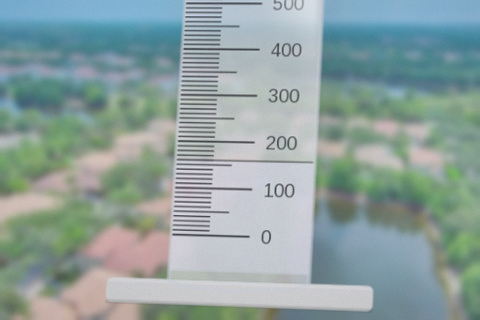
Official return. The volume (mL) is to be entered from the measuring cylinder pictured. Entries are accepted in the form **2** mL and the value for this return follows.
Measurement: **160** mL
